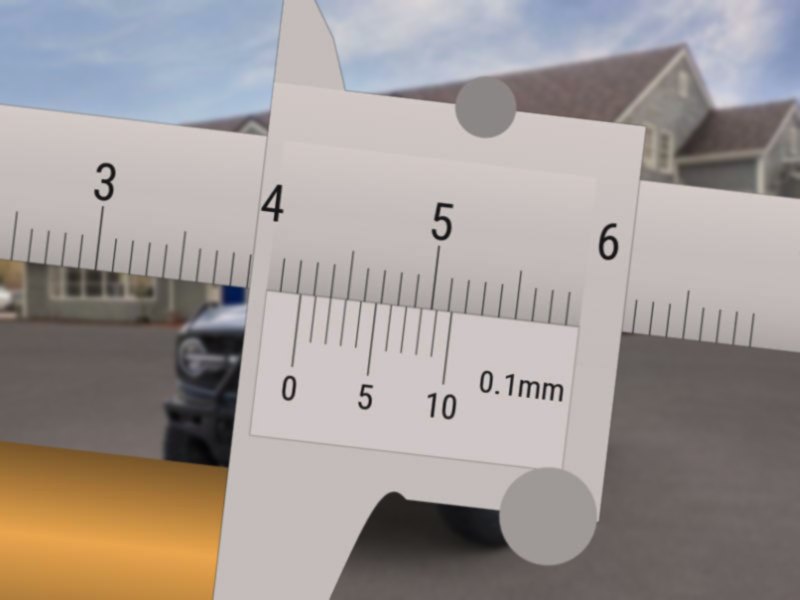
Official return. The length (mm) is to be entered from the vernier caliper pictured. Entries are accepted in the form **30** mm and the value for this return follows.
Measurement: **42.2** mm
